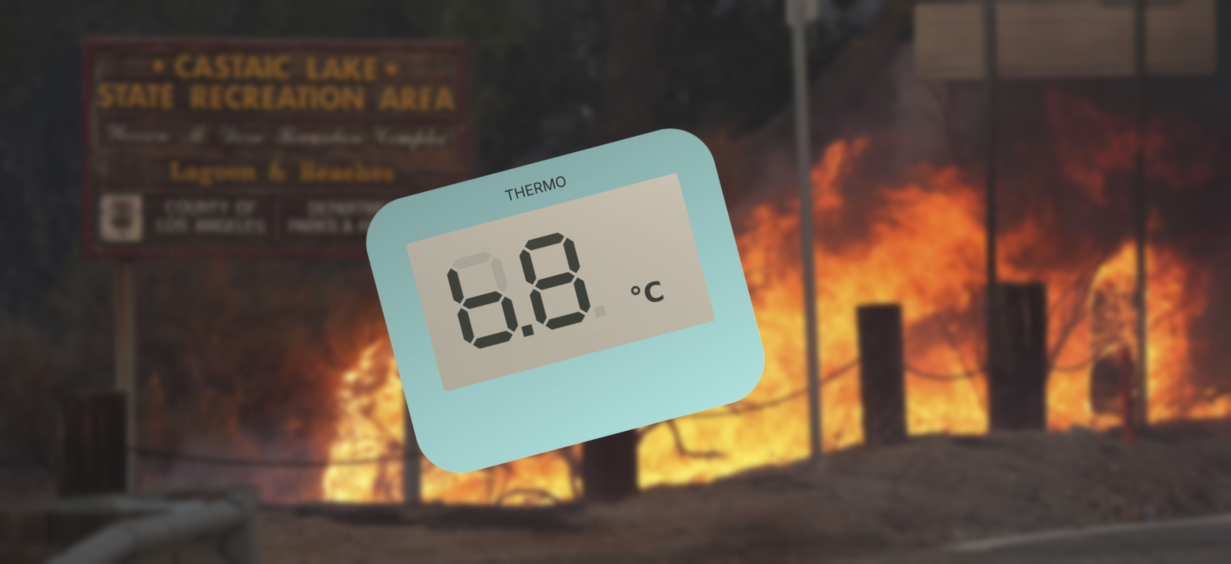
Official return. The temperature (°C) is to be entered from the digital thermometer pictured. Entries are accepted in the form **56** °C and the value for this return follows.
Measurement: **6.8** °C
